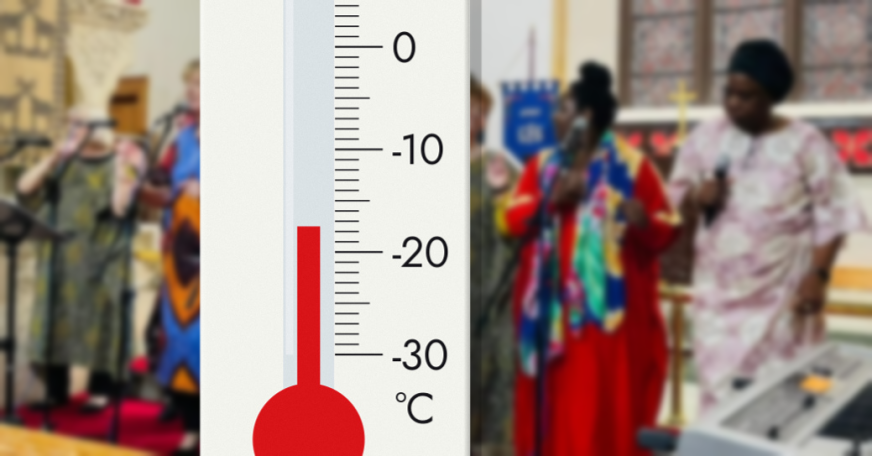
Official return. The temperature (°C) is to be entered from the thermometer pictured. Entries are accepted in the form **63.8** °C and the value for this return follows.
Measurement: **-17.5** °C
